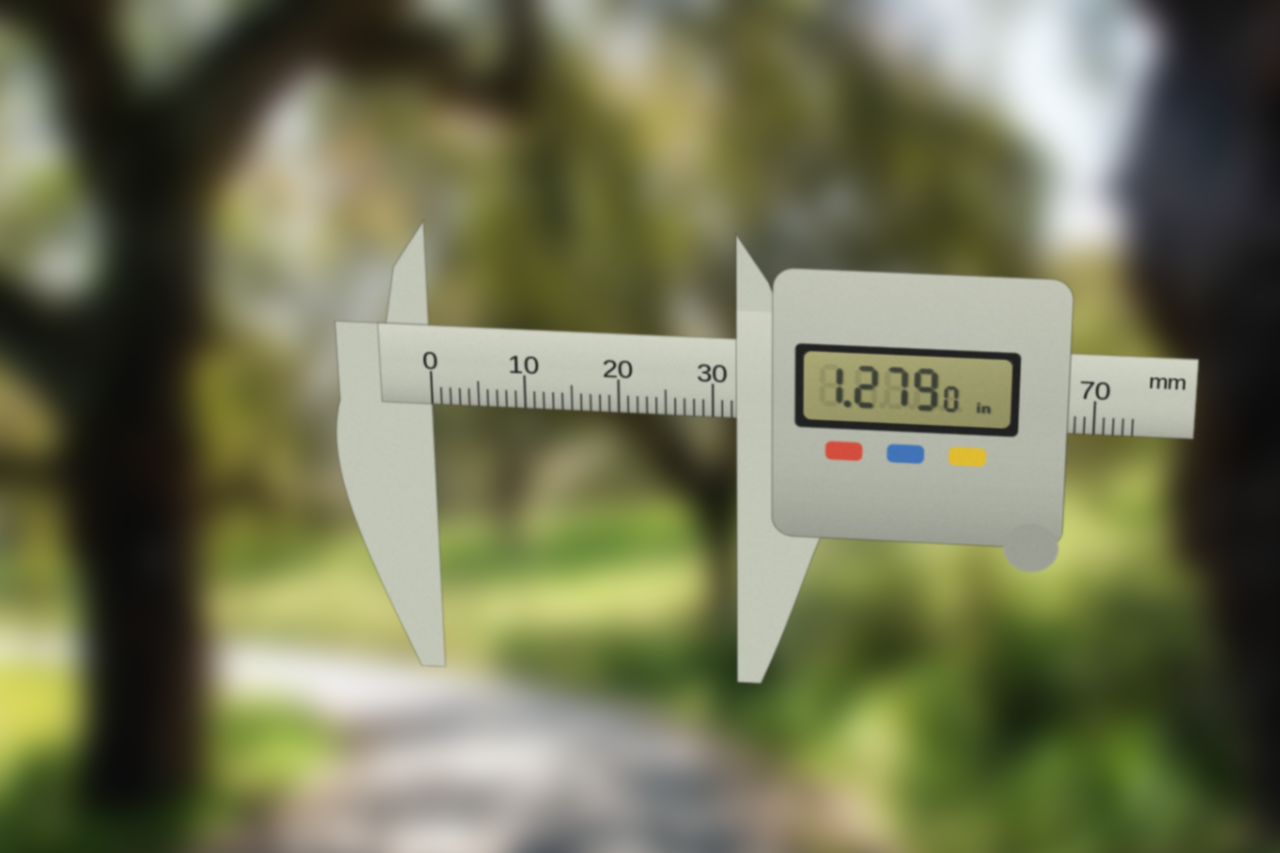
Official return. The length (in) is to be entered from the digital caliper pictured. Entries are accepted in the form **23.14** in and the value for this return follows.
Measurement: **1.2790** in
